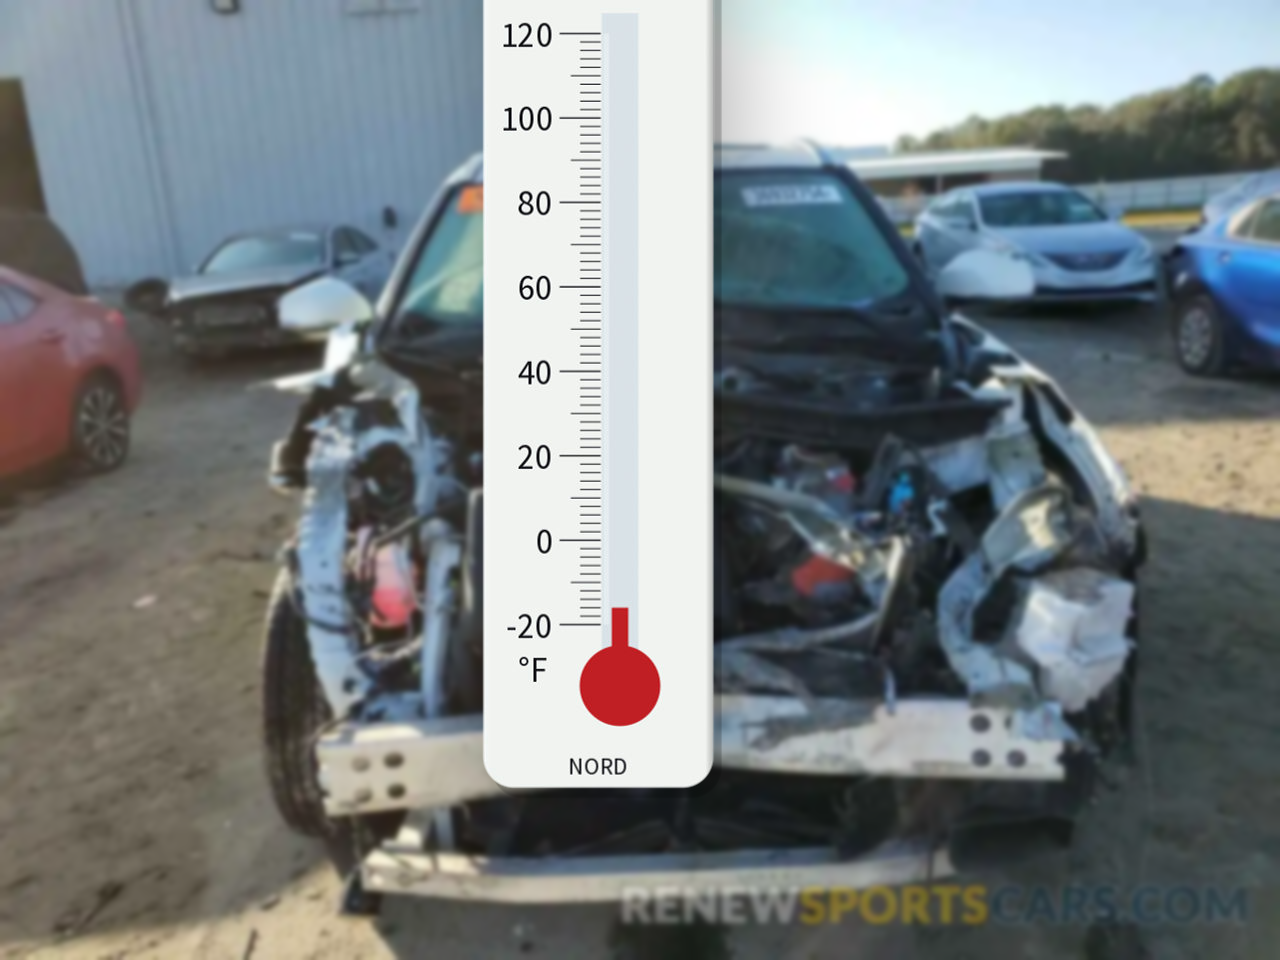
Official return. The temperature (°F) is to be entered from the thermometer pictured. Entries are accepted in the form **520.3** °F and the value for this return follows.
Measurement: **-16** °F
